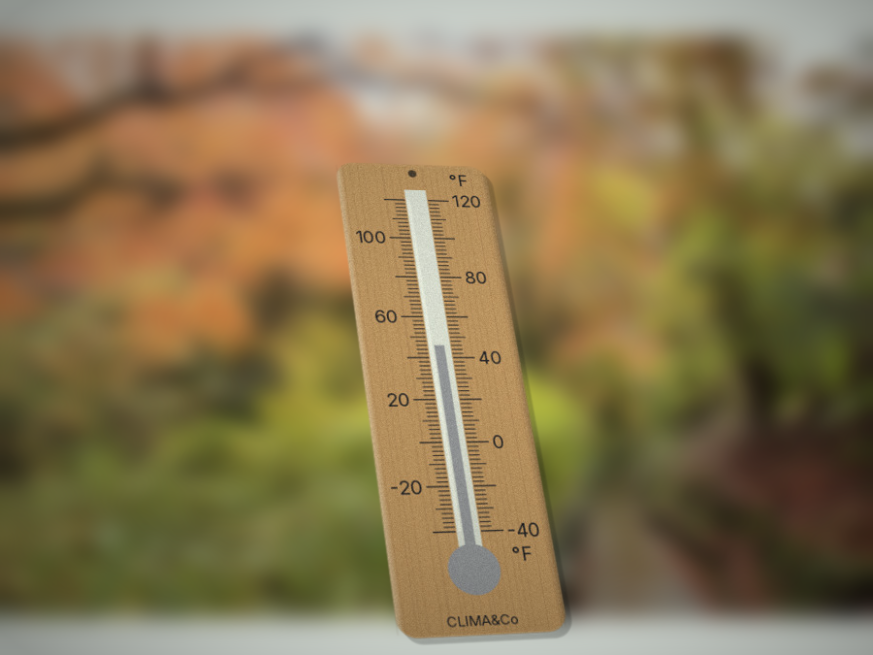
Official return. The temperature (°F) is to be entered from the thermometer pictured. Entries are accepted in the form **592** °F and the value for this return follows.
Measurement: **46** °F
